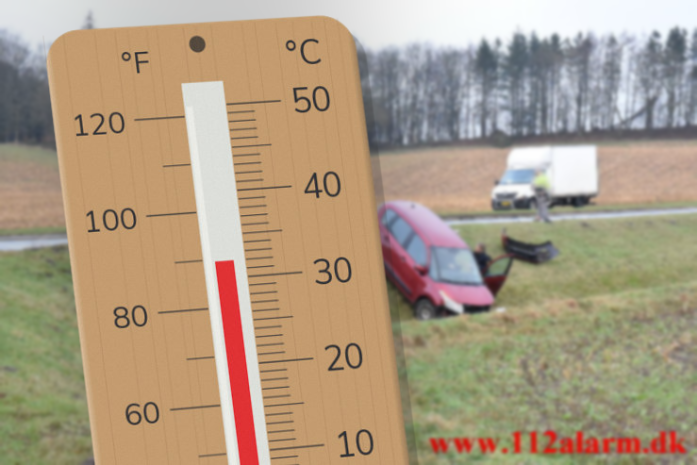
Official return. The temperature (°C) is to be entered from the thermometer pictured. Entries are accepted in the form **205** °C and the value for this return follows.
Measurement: **32** °C
